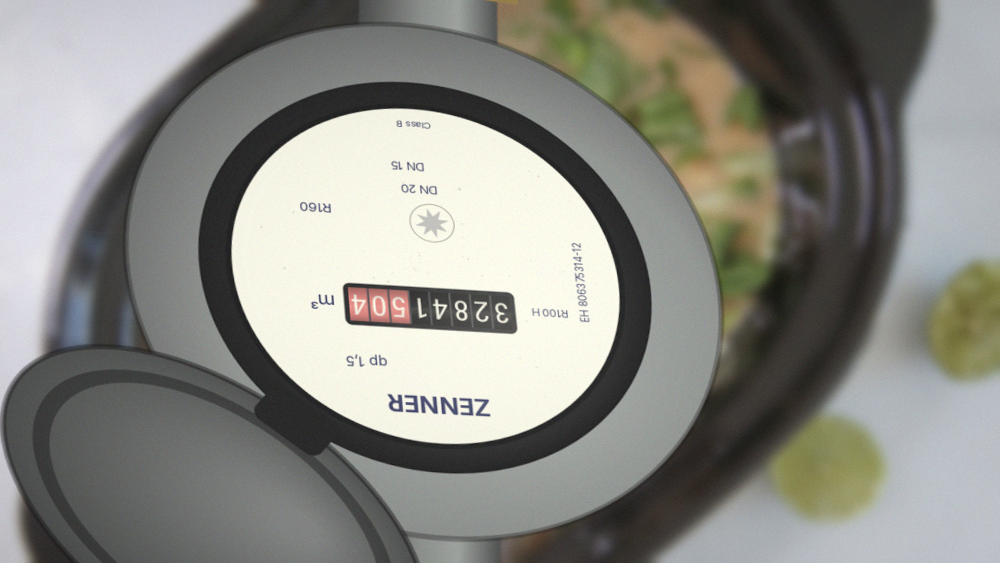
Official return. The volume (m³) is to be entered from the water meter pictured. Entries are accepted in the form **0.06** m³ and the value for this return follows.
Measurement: **32841.504** m³
